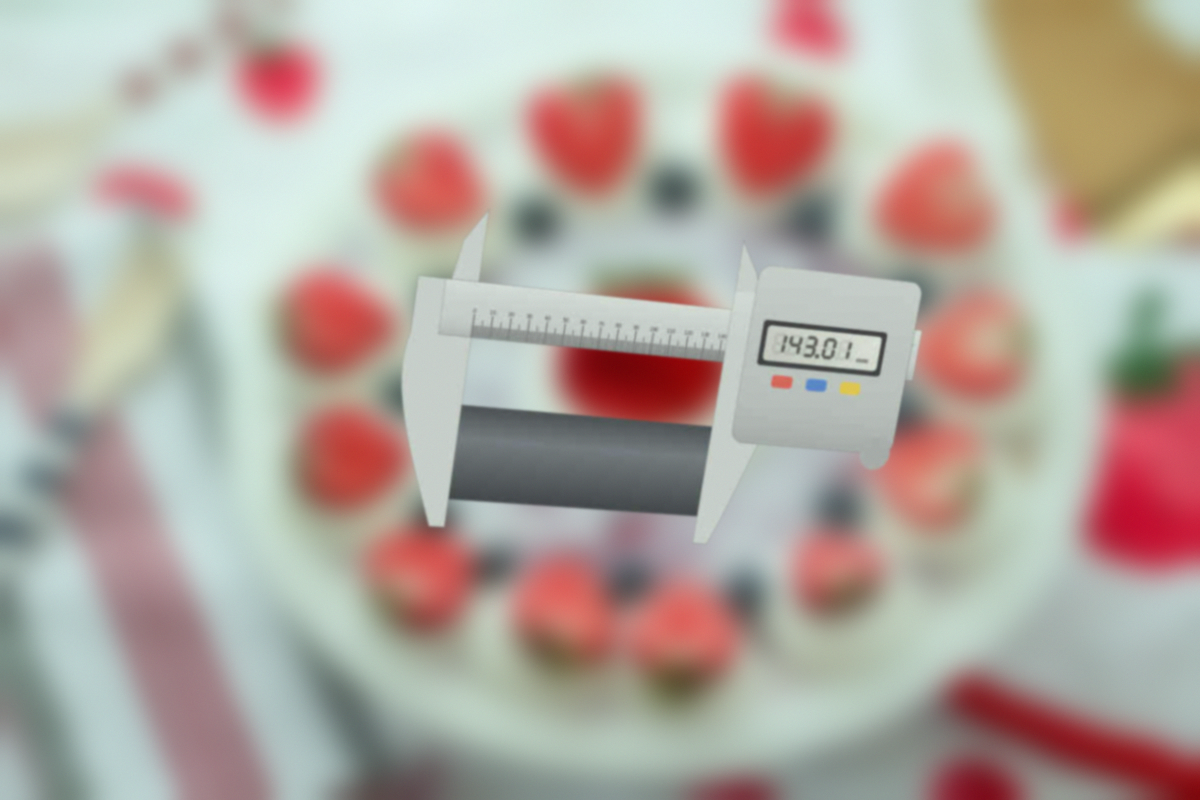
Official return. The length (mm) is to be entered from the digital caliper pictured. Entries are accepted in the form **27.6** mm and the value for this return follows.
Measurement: **143.01** mm
